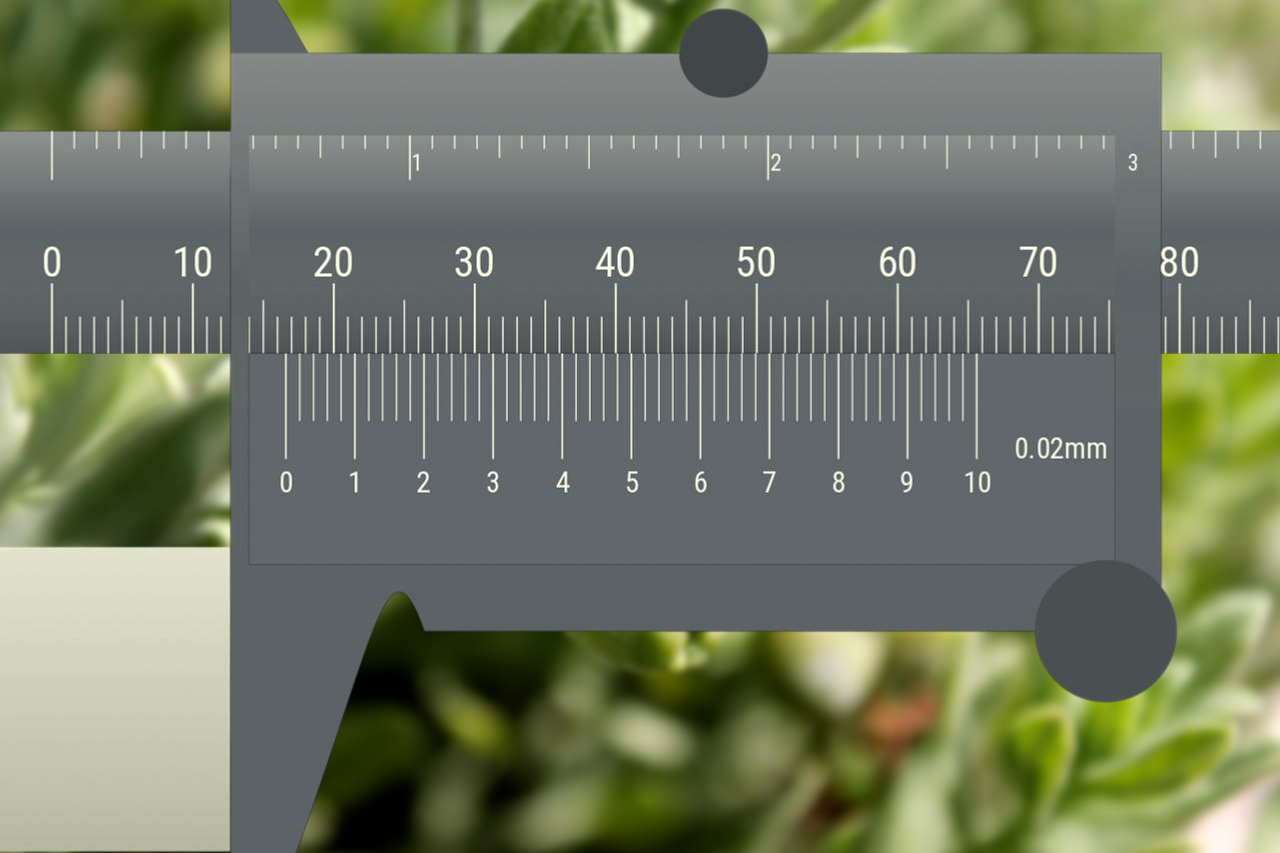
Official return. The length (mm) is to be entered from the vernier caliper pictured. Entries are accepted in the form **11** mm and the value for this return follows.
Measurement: **16.6** mm
